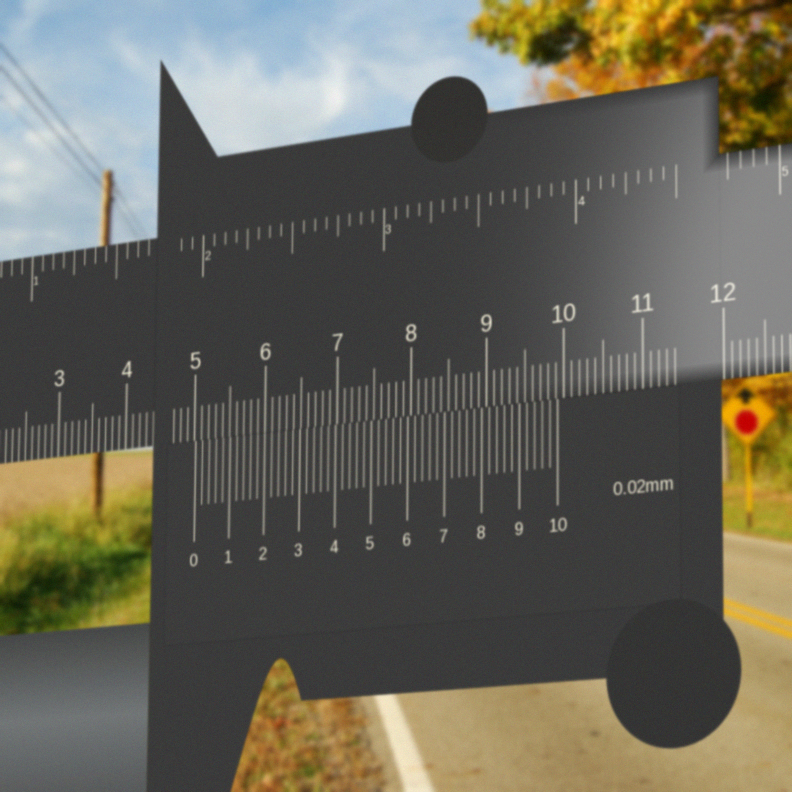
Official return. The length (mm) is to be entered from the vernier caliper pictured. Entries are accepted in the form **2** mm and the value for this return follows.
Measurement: **50.2** mm
